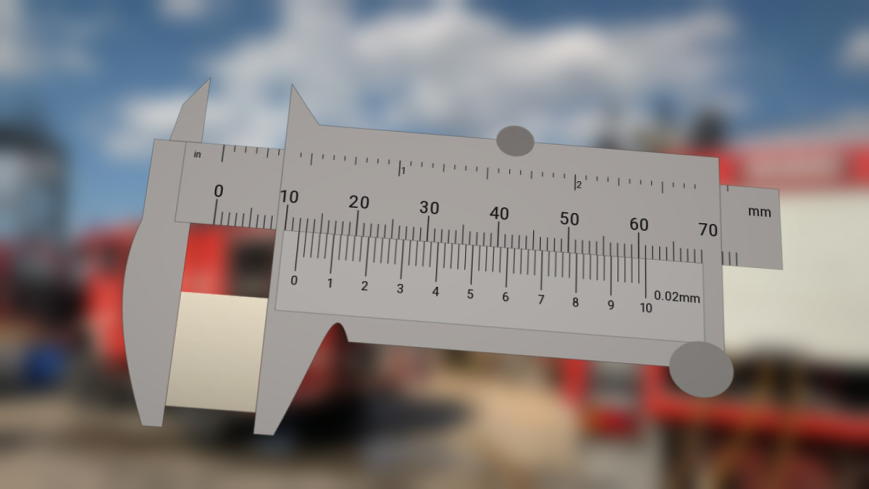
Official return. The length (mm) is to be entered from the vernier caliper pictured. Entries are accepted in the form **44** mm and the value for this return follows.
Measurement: **12.0** mm
